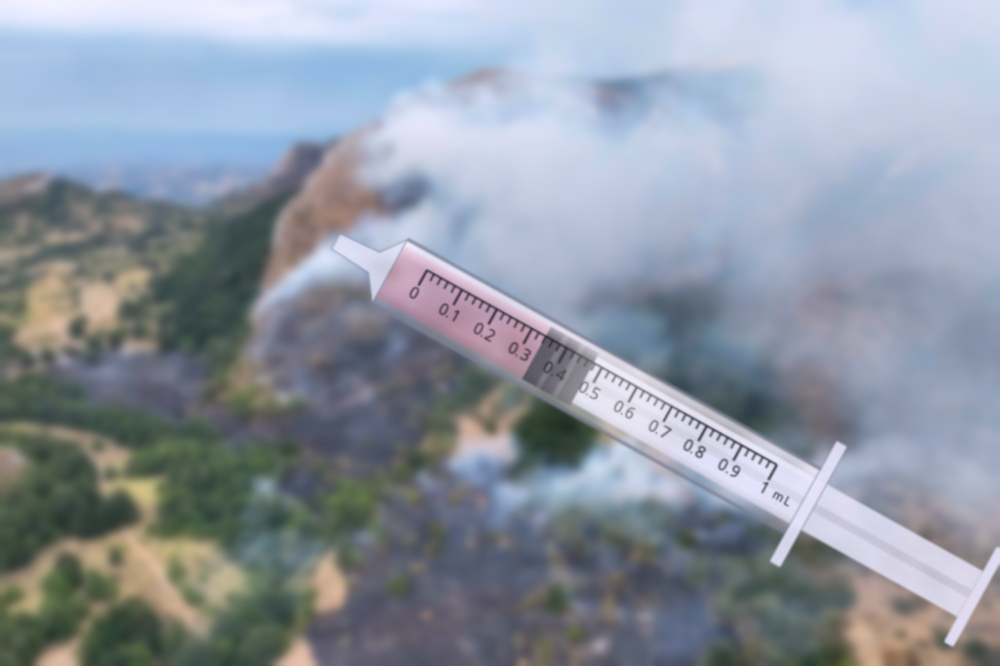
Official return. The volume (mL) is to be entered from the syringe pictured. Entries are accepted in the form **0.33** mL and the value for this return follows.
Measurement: **0.34** mL
